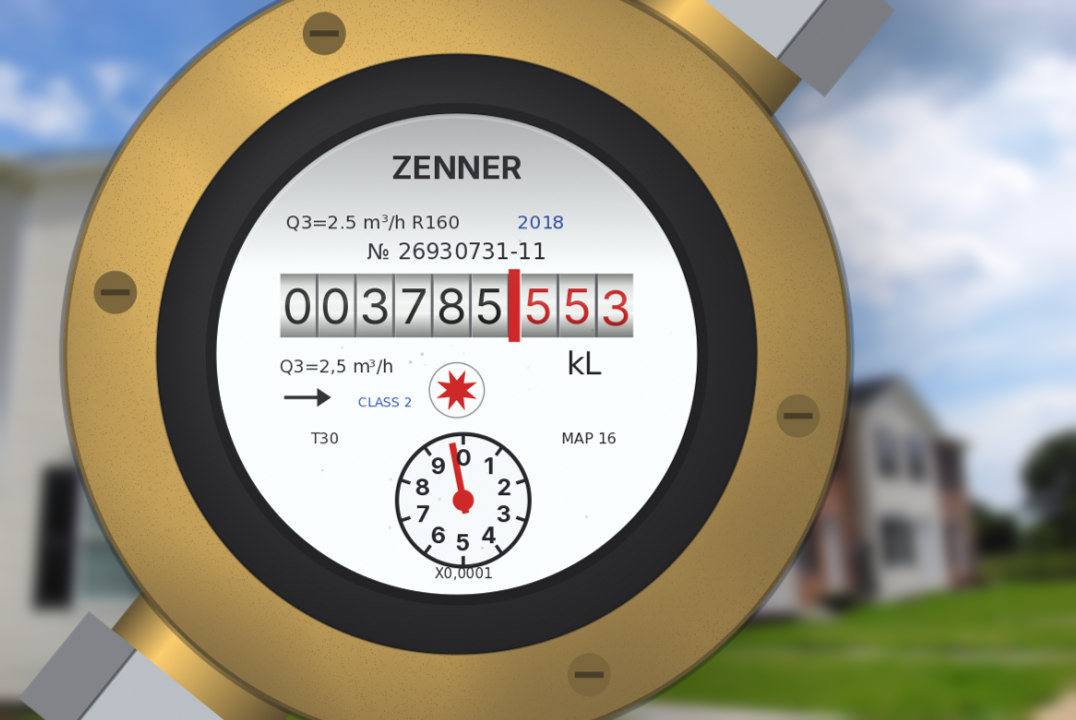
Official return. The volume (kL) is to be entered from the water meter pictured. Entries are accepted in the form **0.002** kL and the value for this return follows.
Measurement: **3785.5529** kL
